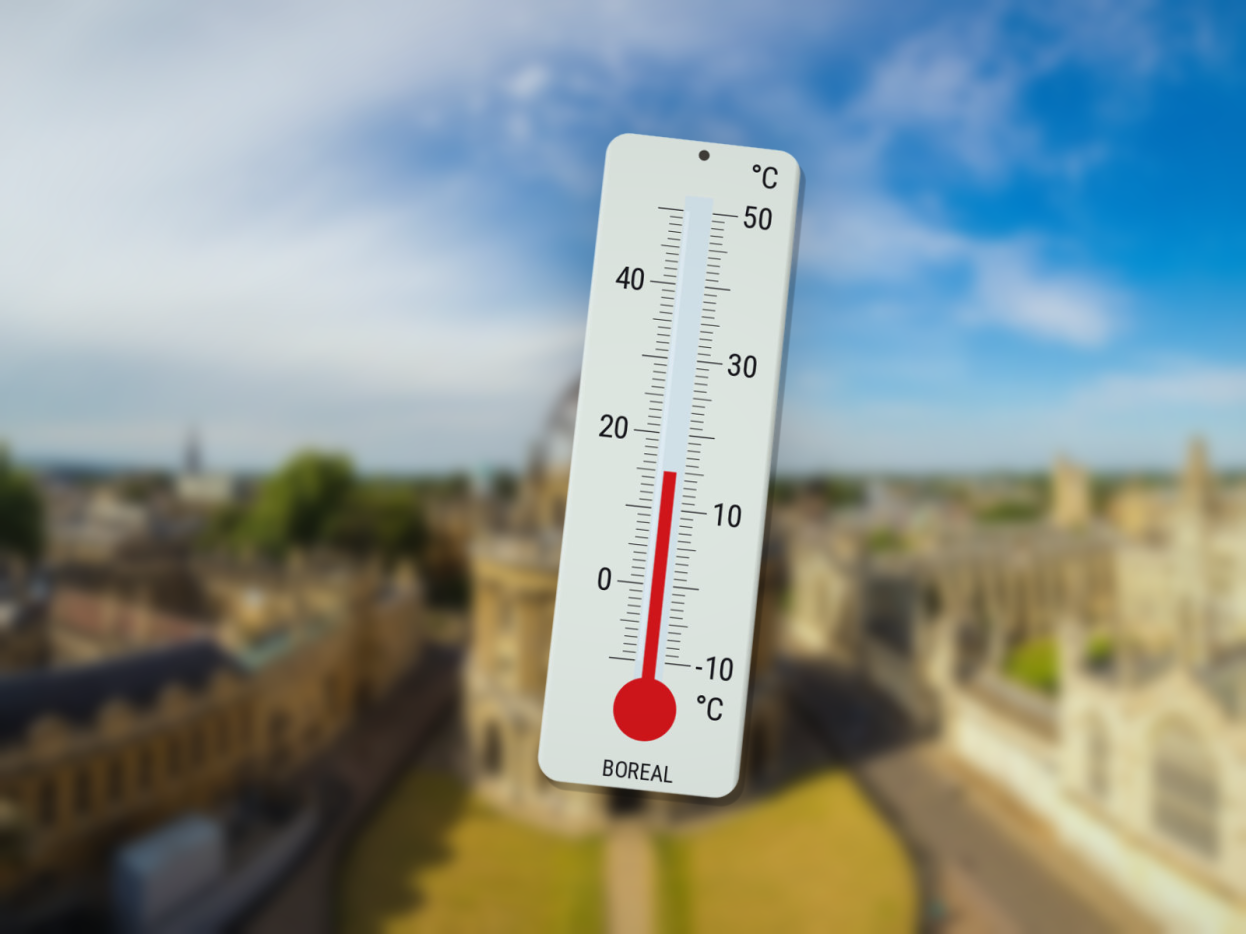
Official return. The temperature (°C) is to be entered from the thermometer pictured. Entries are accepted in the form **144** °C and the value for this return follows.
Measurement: **15** °C
